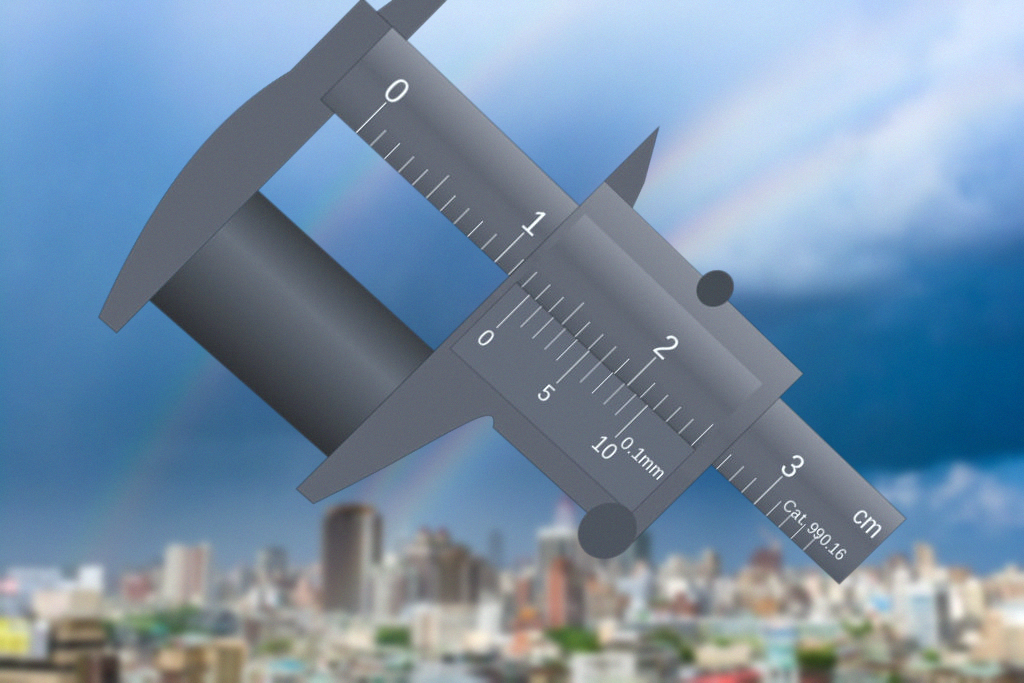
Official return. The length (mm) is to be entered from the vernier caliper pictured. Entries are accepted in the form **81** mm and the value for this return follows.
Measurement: **12.6** mm
